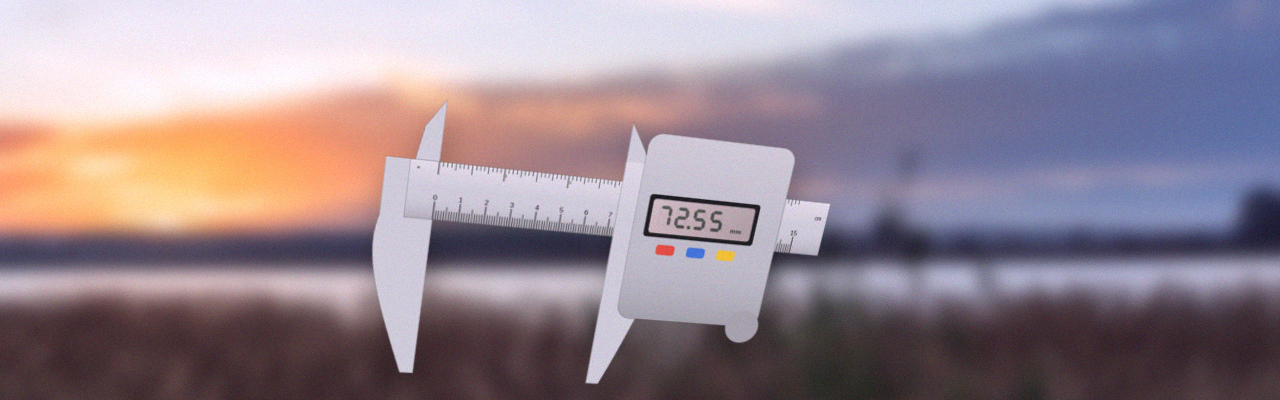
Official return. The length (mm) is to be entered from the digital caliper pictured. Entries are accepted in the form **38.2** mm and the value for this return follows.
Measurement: **72.55** mm
